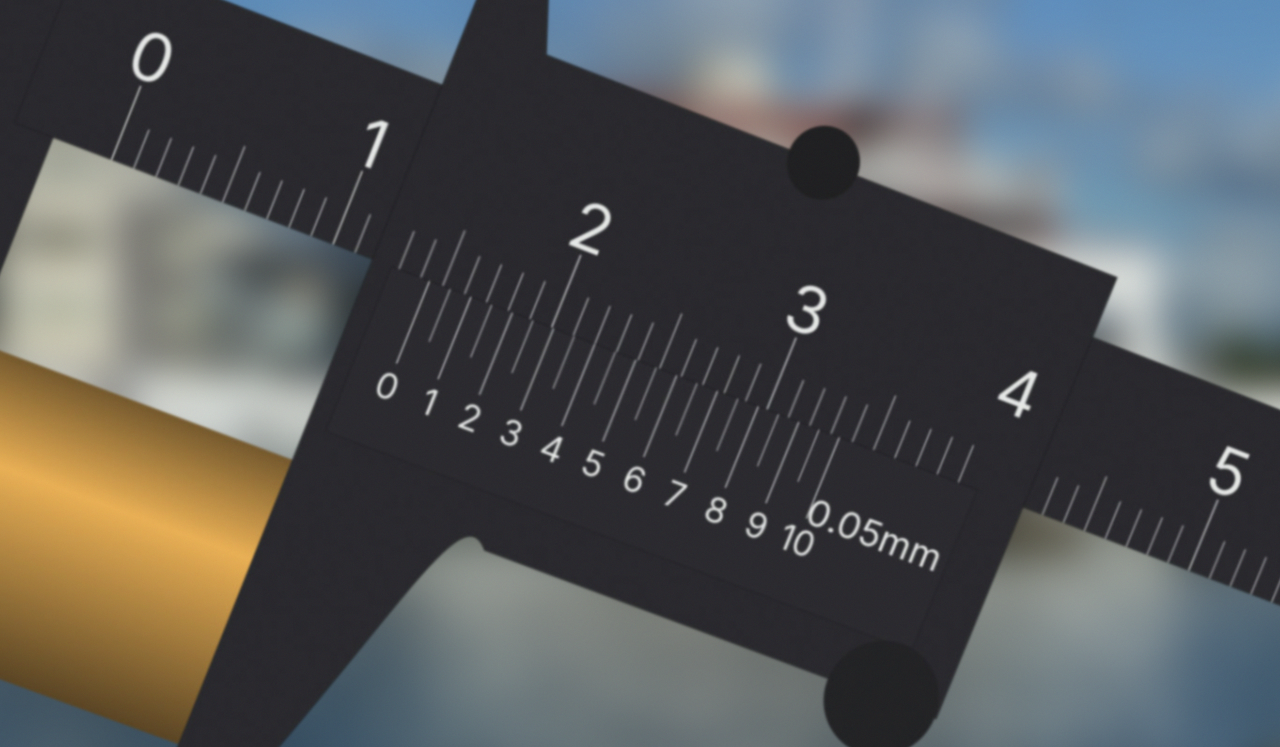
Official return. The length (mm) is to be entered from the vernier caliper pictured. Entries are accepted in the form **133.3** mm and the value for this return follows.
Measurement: **14.4** mm
